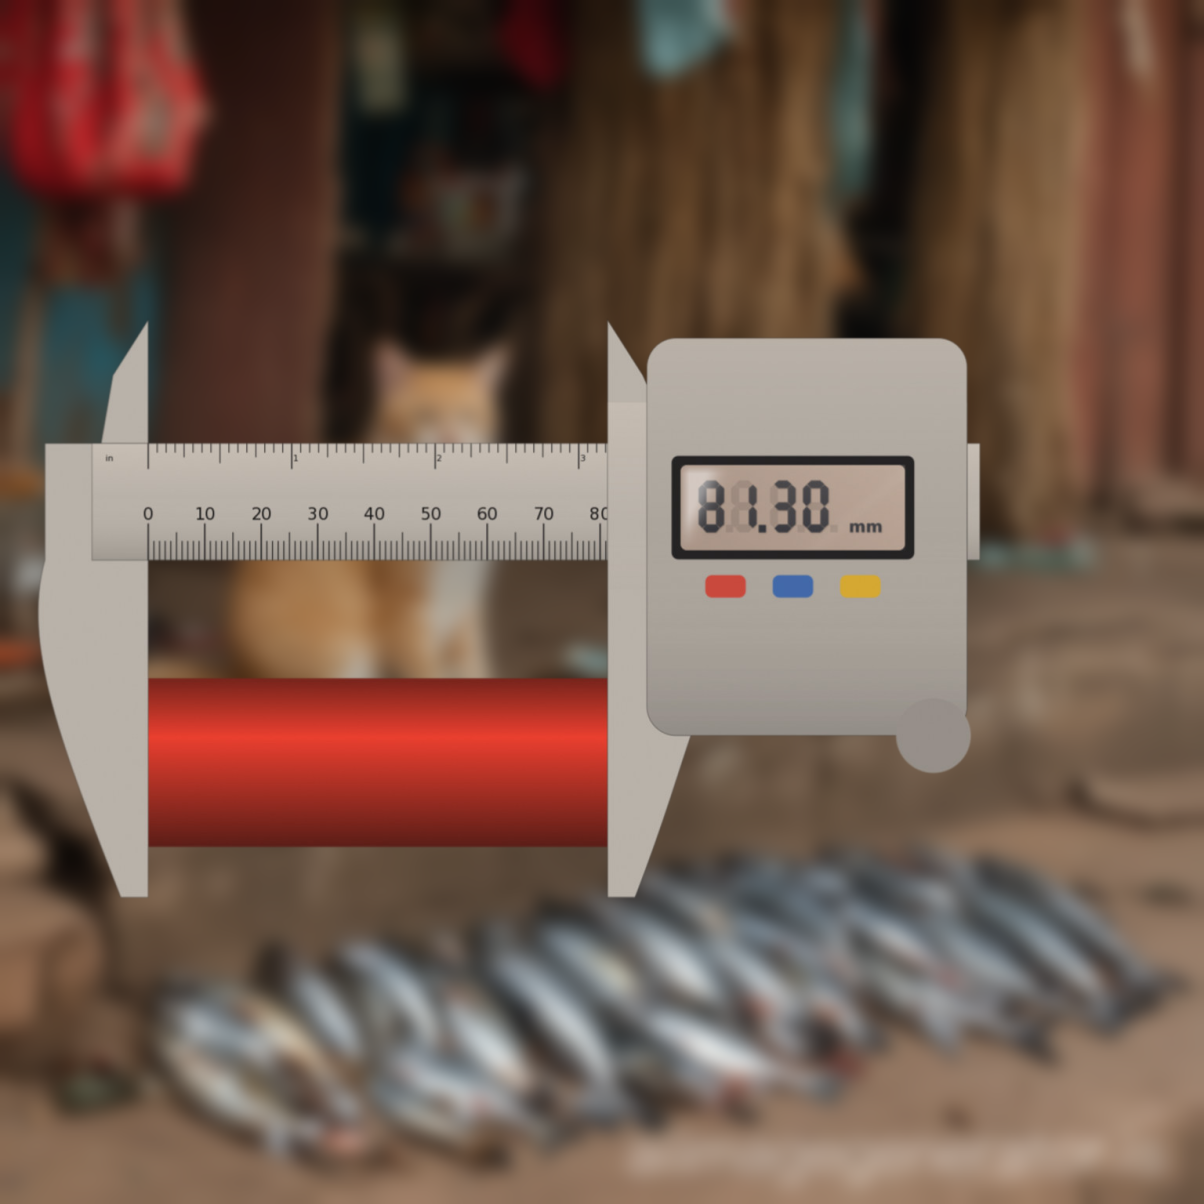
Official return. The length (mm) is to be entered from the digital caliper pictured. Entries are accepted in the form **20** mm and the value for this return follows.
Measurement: **81.30** mm
